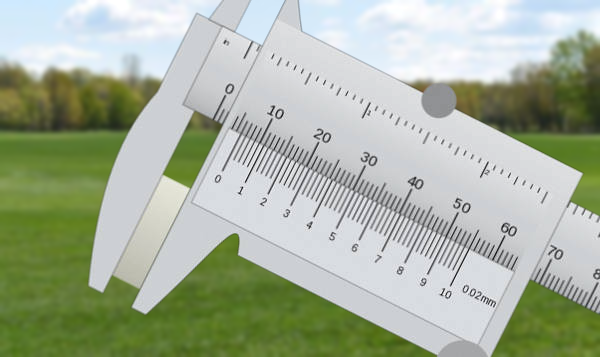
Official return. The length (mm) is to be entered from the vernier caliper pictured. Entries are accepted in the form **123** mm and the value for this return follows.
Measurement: **6.0** mm
